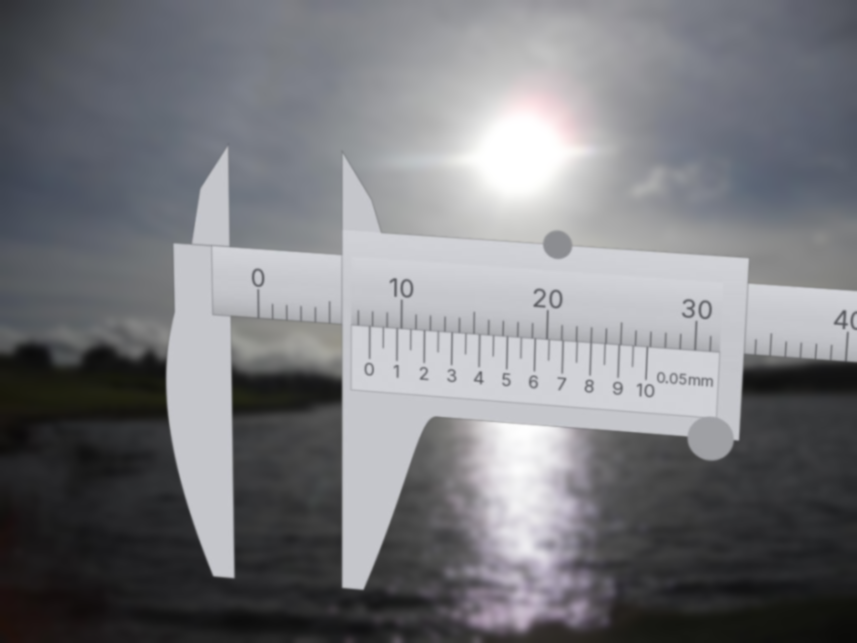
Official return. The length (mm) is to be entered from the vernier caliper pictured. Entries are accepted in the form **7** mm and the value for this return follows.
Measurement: **7.8** mm
